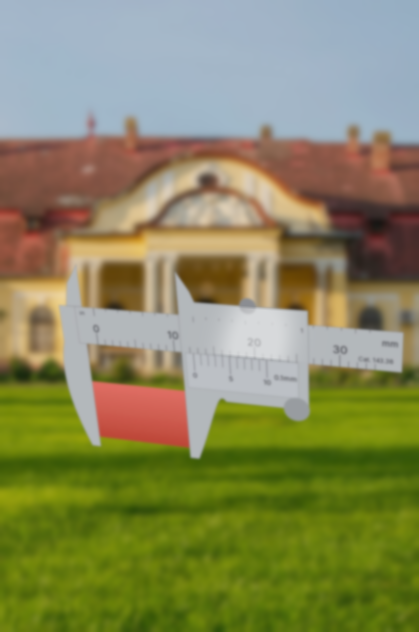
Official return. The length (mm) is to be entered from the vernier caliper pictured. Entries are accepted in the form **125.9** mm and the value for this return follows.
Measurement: **12.4** mm
